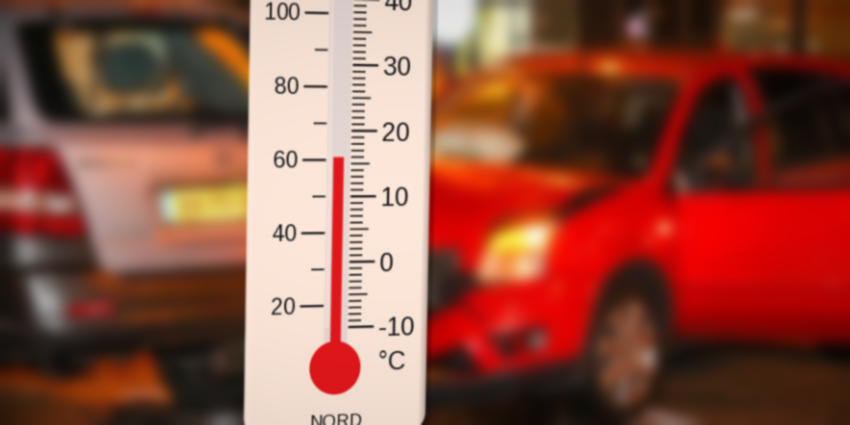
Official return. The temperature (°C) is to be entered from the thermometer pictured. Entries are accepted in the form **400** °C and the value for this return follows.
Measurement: **16** °C
